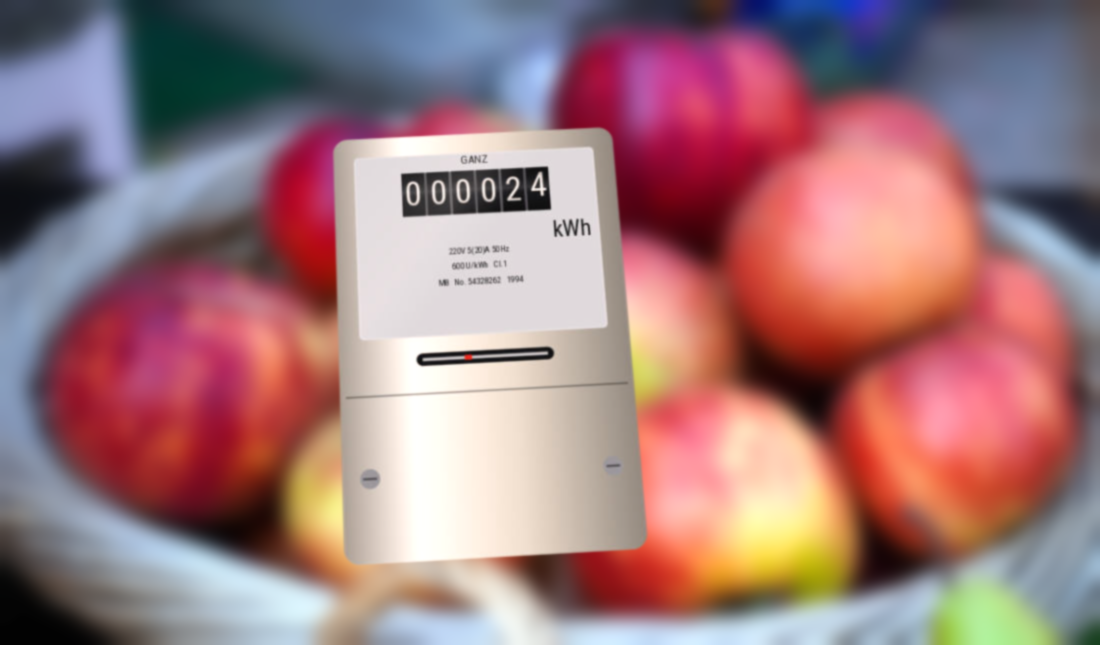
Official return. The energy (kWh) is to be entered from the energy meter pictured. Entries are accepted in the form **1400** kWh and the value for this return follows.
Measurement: **24** kWh
